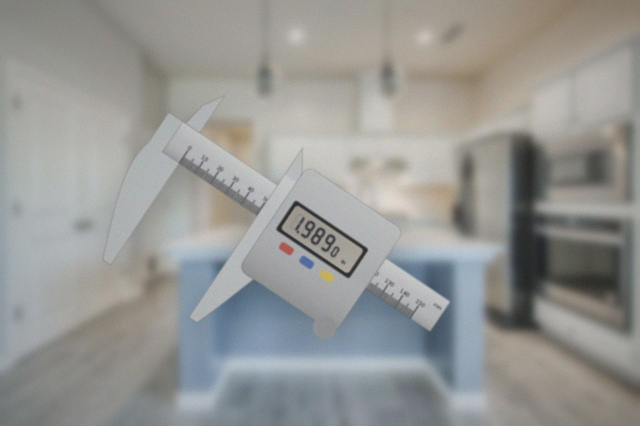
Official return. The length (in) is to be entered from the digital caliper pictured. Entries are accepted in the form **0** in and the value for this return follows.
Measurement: **1.9890** in
